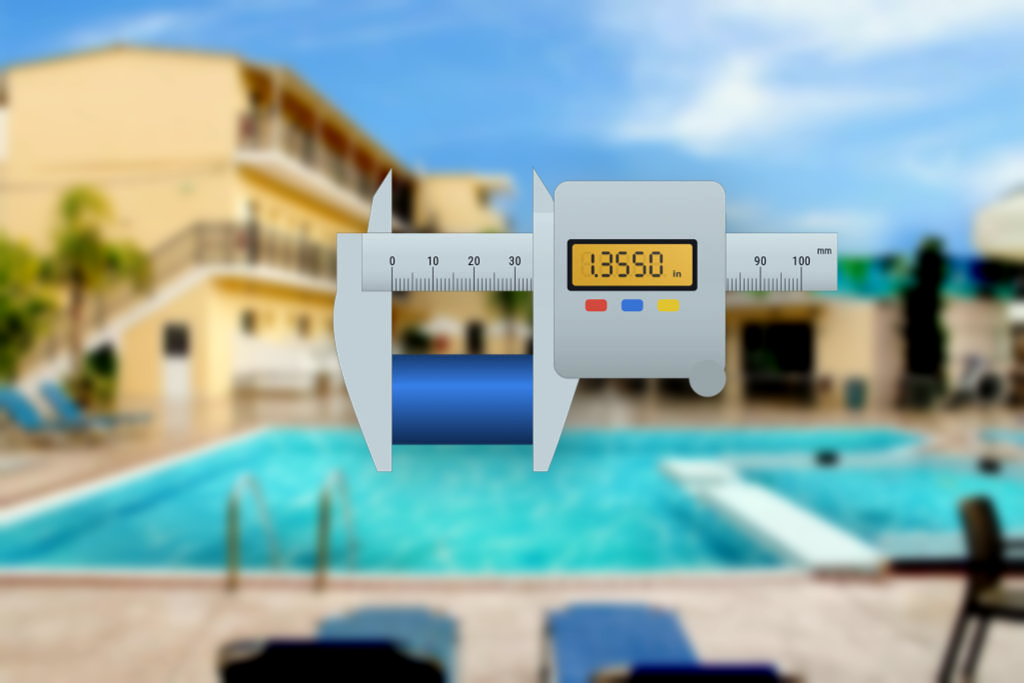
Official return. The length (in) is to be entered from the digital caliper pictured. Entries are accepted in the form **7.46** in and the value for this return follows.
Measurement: **1.3550** in
